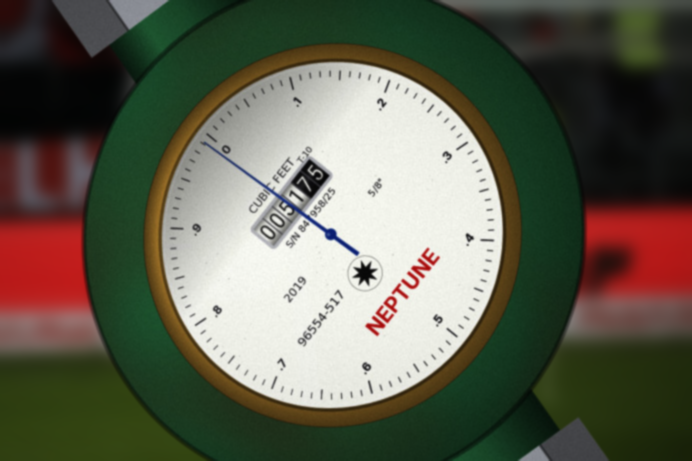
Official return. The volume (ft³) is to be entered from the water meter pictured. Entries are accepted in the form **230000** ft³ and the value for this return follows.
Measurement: **5174.99** ft³
